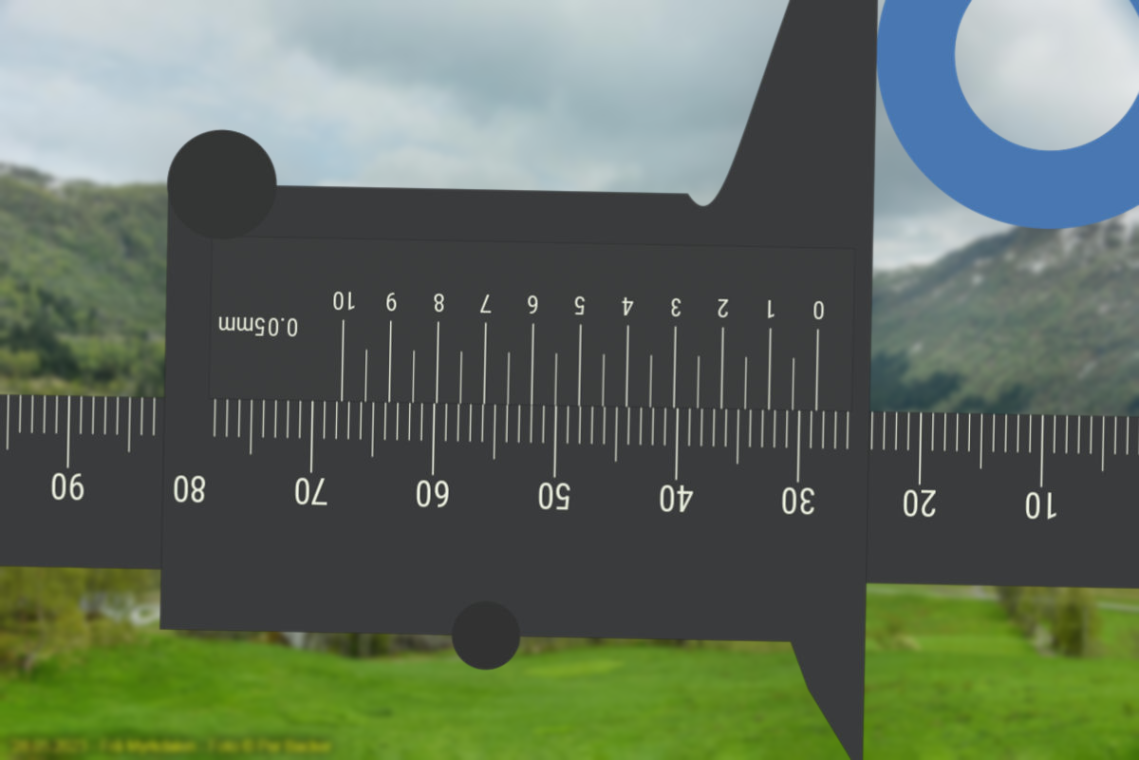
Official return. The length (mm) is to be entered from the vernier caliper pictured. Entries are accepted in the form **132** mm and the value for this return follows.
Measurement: **28.6** mm
